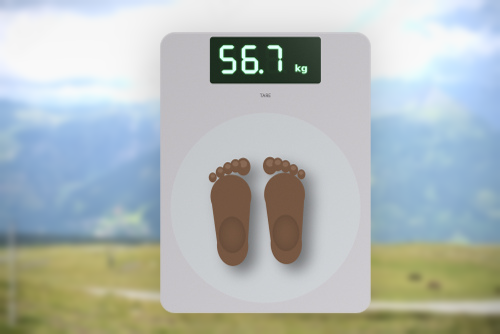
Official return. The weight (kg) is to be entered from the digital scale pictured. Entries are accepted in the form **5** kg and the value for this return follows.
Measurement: **56.7** kg
